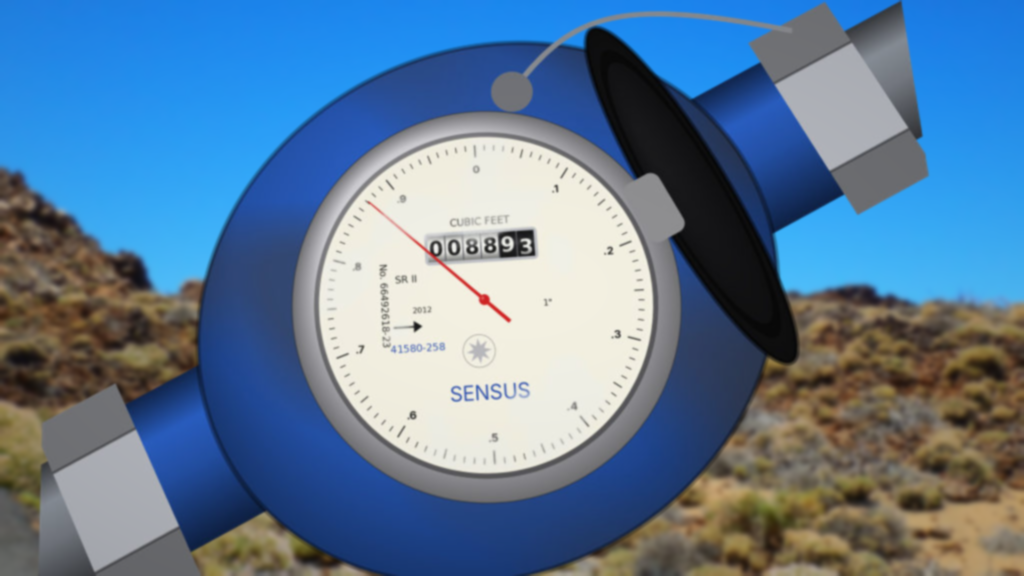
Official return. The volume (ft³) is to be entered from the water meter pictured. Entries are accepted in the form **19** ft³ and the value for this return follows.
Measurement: **8892.87** ft³
